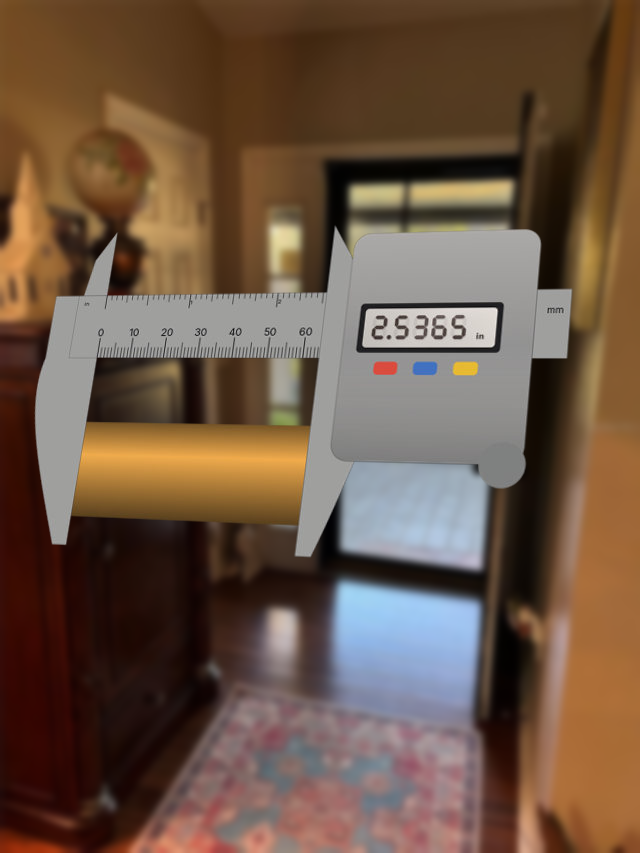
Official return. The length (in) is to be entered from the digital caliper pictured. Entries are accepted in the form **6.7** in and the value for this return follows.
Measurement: **2.5365** in
